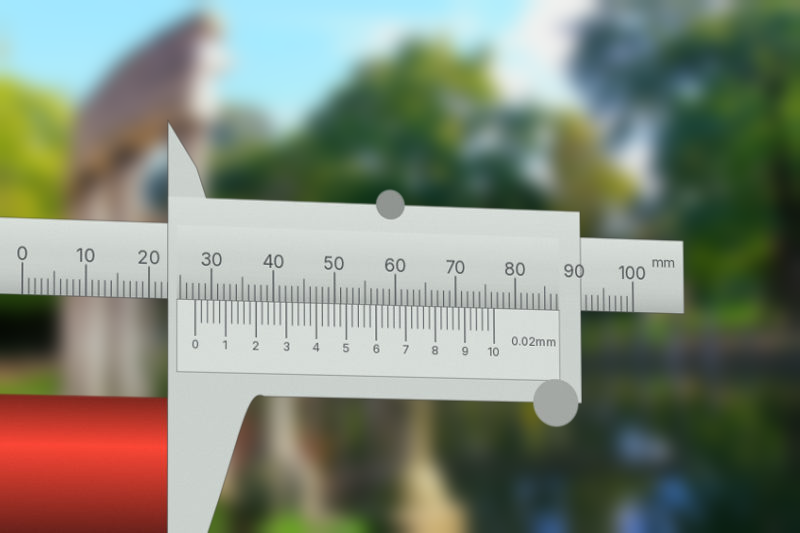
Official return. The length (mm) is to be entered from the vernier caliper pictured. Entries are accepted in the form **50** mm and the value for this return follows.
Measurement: **27.4** mm
